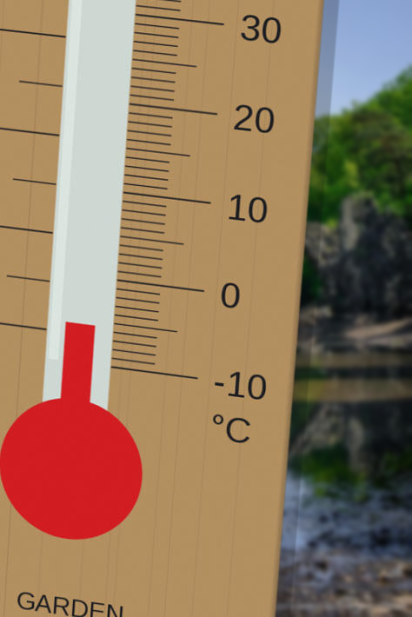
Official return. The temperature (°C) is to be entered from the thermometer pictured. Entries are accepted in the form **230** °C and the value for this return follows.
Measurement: **-5.5** °C
